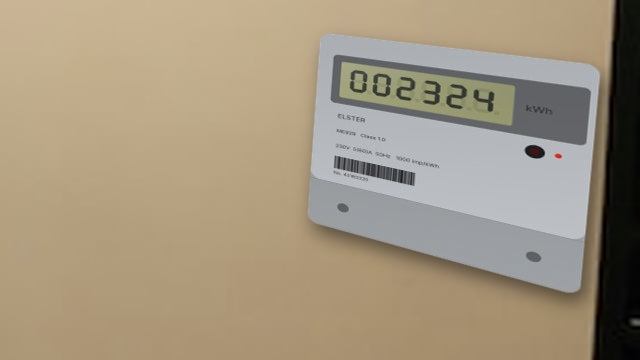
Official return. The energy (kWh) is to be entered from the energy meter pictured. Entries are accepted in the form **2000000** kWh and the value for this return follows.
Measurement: **2324** kWh
